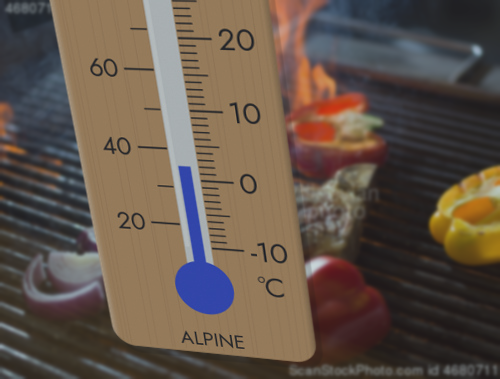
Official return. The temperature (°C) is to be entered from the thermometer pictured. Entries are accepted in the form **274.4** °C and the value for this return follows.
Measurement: **2** °C
